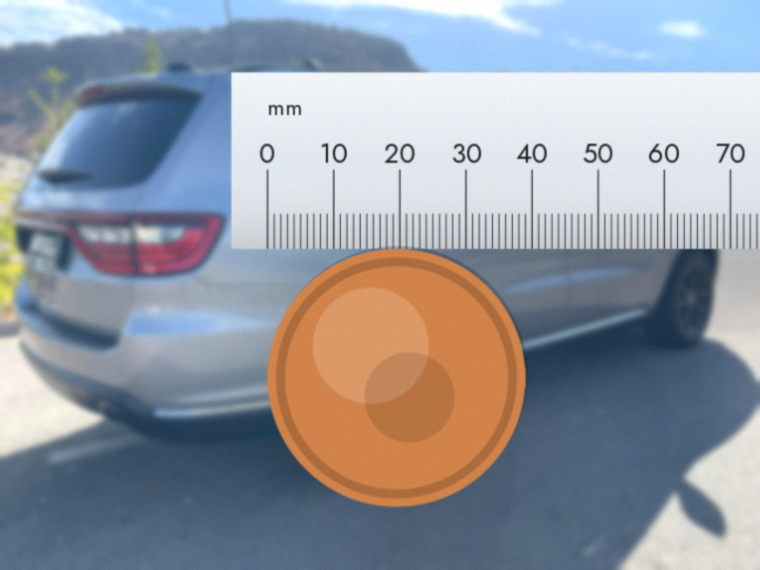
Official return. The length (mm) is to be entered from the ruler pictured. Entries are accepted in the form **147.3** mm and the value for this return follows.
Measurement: **39** mm
